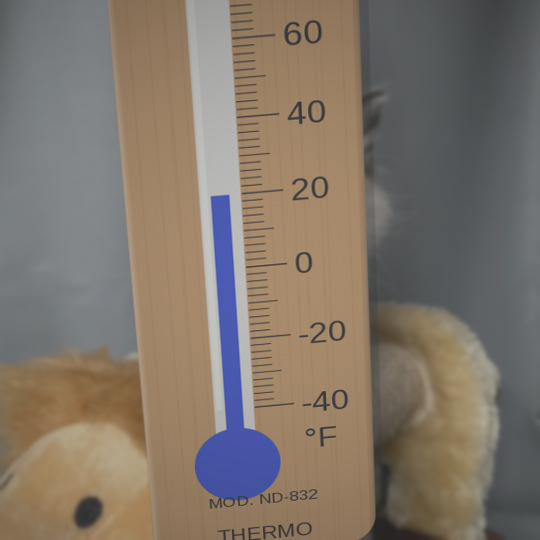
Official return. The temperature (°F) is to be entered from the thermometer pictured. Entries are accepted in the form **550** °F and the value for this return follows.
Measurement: **20** °F
